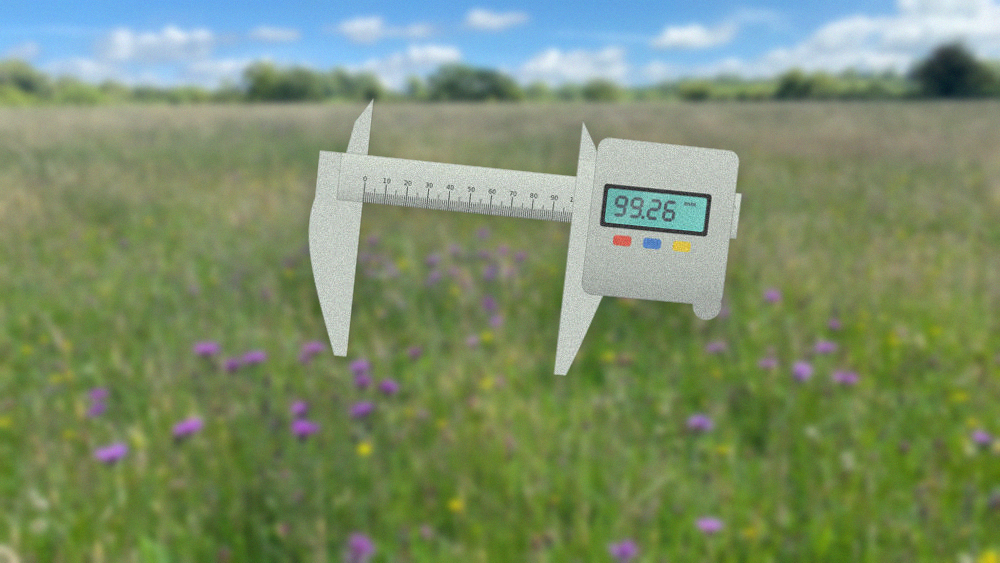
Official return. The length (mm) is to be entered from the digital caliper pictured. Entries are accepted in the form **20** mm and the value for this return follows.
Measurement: **99.26** mm
